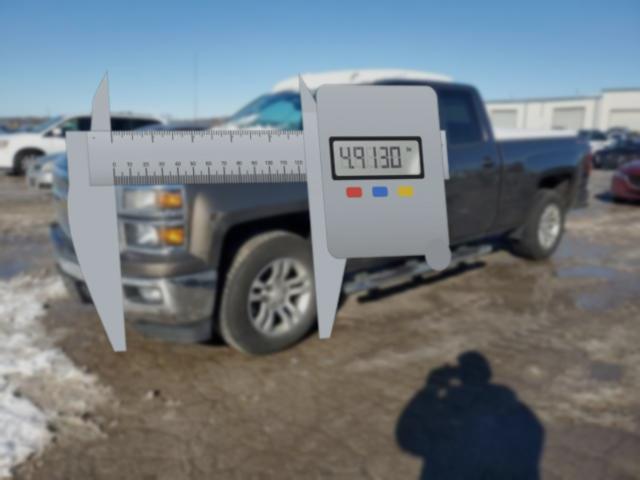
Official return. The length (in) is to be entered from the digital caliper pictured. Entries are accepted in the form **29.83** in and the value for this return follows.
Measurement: **4.9130** in
